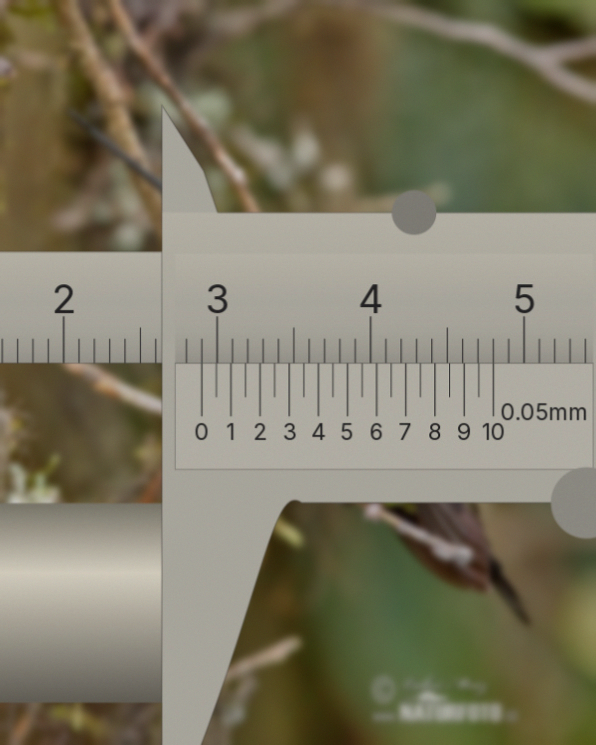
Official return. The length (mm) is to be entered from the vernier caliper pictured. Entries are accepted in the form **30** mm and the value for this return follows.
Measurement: **29.0** mm
